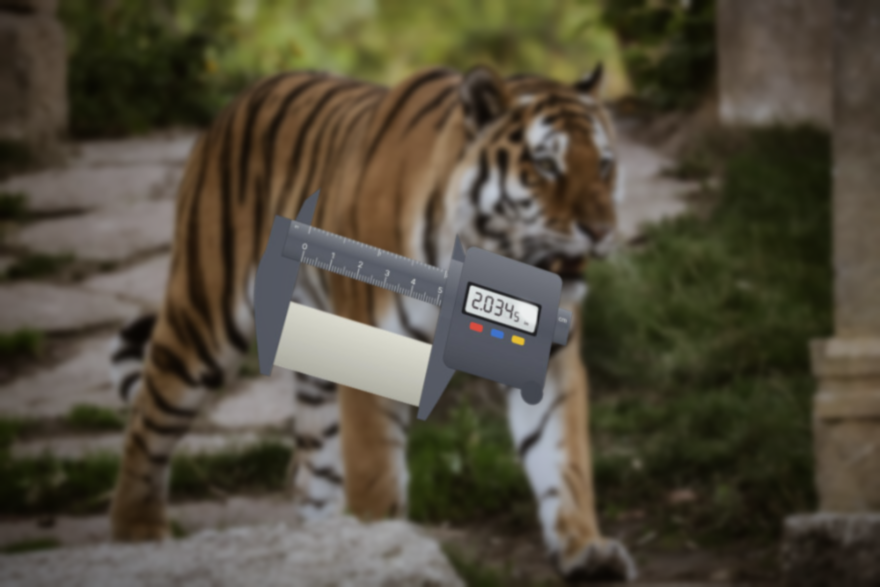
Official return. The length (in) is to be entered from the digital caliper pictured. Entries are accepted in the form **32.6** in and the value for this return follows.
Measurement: **2.0345** in
